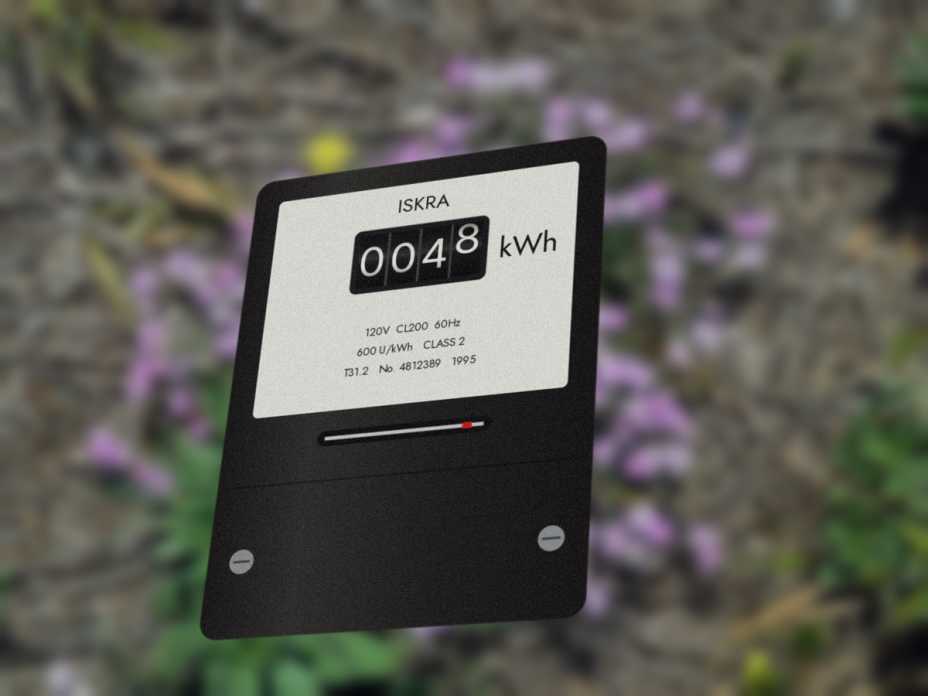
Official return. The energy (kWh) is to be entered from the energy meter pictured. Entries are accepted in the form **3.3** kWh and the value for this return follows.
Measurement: **48** kWh
